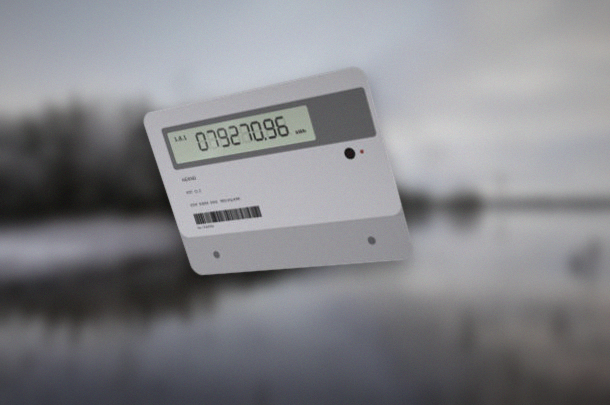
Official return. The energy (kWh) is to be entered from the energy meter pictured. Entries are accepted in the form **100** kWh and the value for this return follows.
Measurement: **79270.96** kWh
